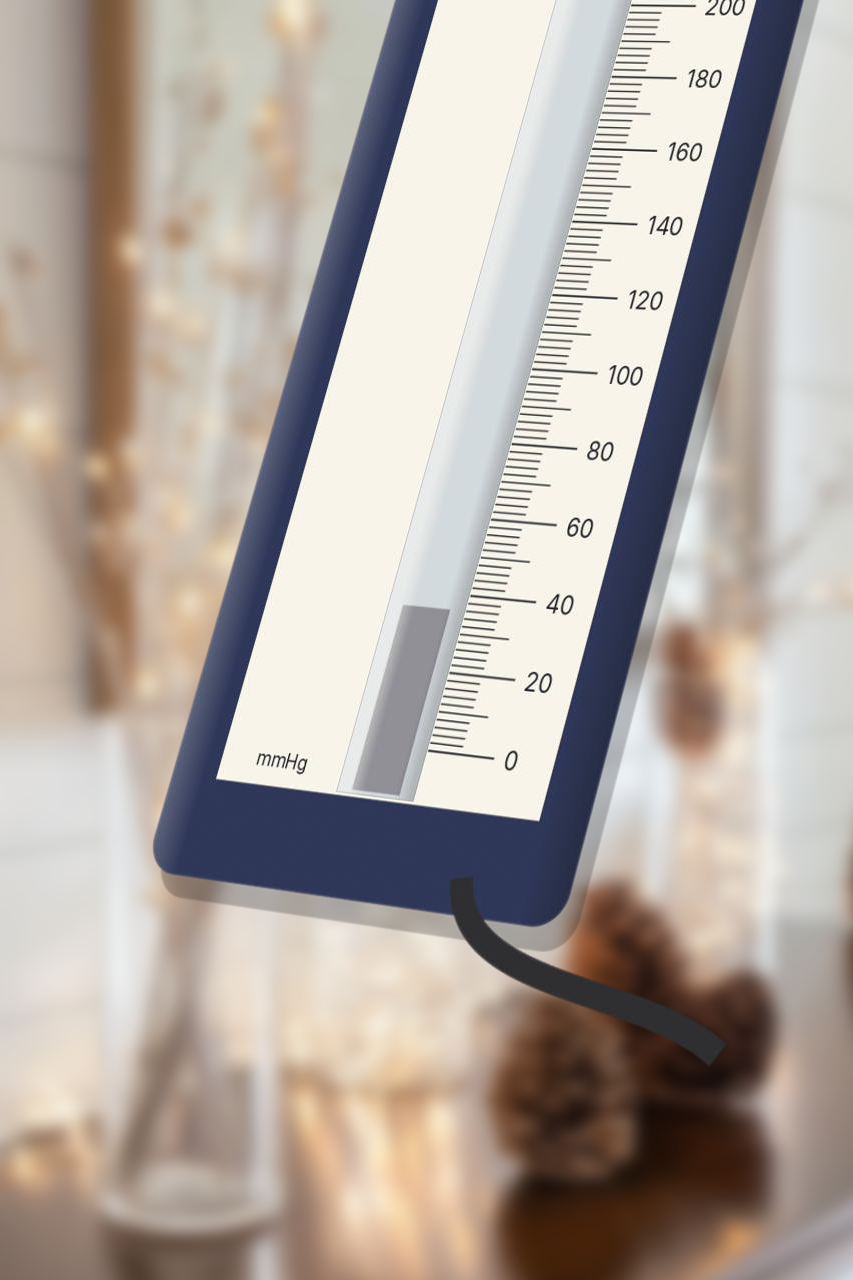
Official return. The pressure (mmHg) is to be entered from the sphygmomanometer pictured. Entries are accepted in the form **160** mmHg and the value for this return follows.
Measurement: **36** mmHg
